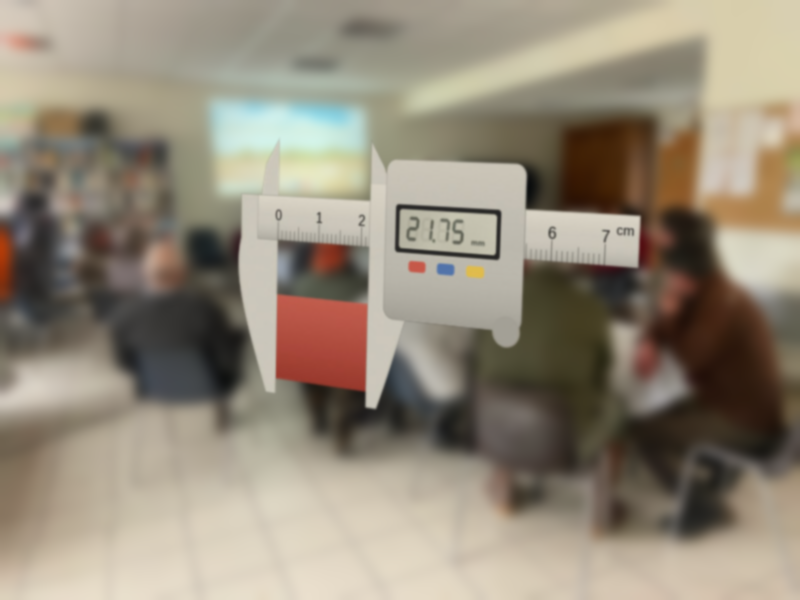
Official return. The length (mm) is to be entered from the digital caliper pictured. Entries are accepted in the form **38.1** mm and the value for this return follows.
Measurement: **21.75** mm
